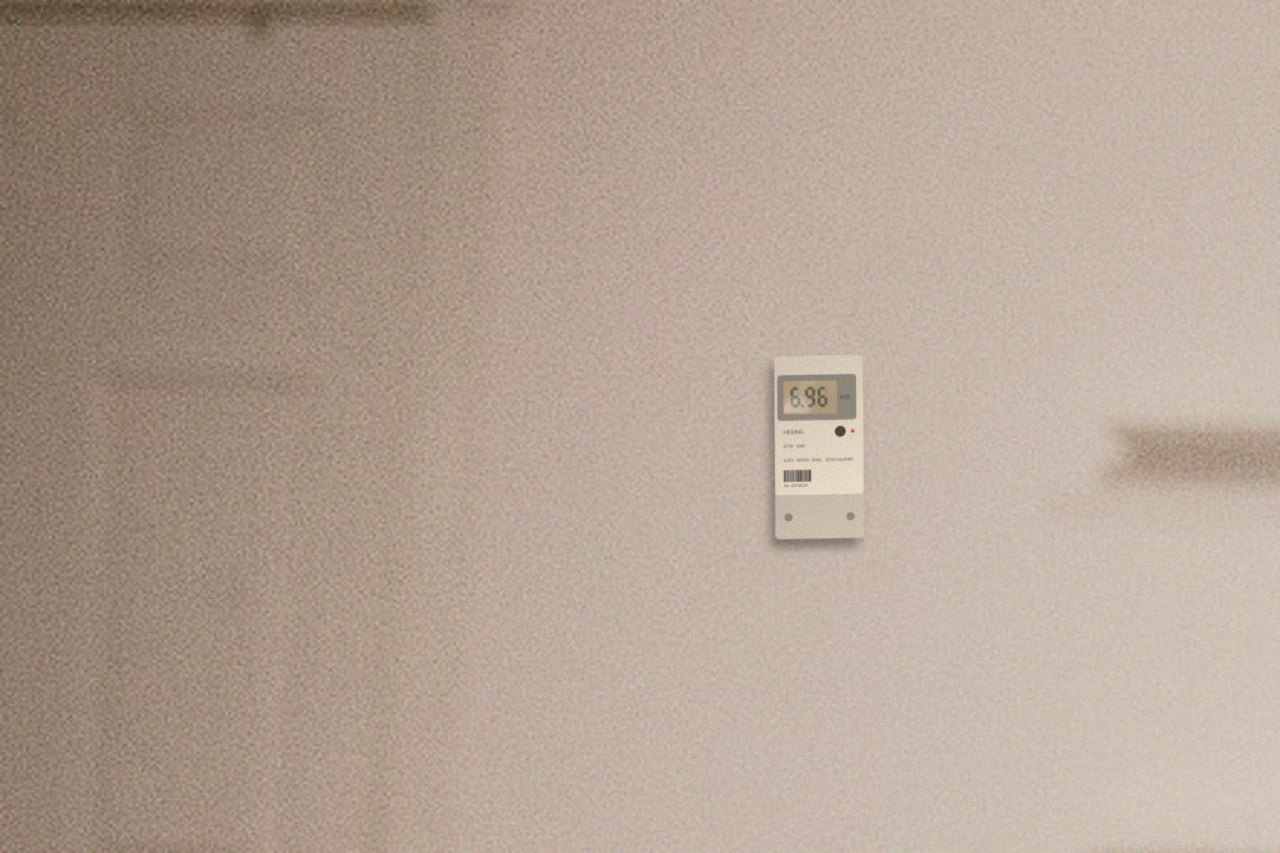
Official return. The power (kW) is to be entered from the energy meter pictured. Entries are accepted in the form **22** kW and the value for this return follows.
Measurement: **6.96** kW
